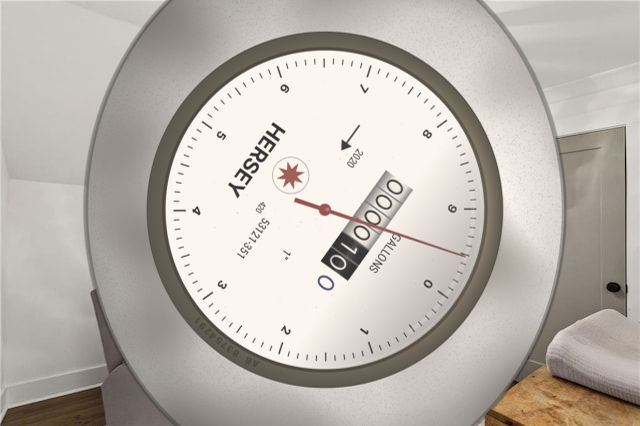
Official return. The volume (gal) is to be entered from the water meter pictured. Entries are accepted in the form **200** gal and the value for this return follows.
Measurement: **99.5** gal
